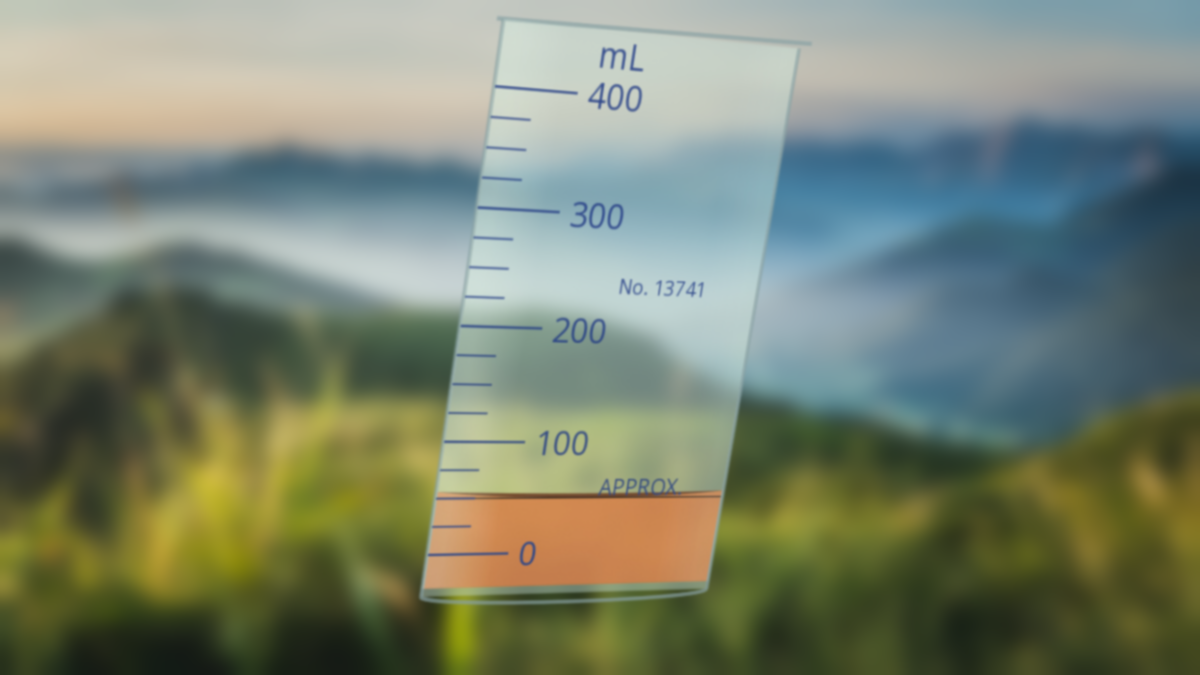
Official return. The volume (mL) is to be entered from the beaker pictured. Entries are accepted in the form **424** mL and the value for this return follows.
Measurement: **50** mL
